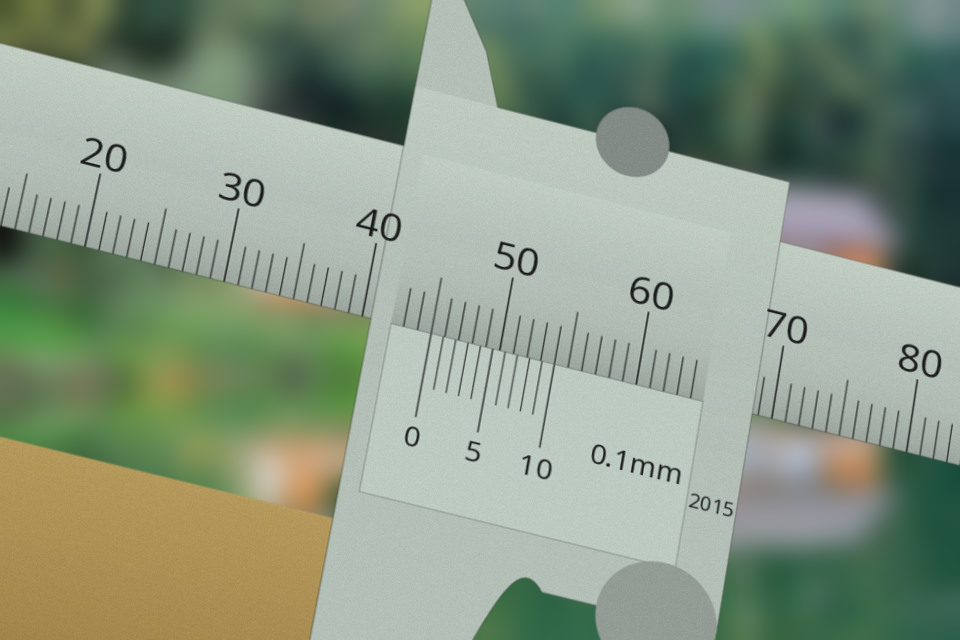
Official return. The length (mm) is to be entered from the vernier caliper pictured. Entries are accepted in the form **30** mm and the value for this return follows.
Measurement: **45.0** mm
